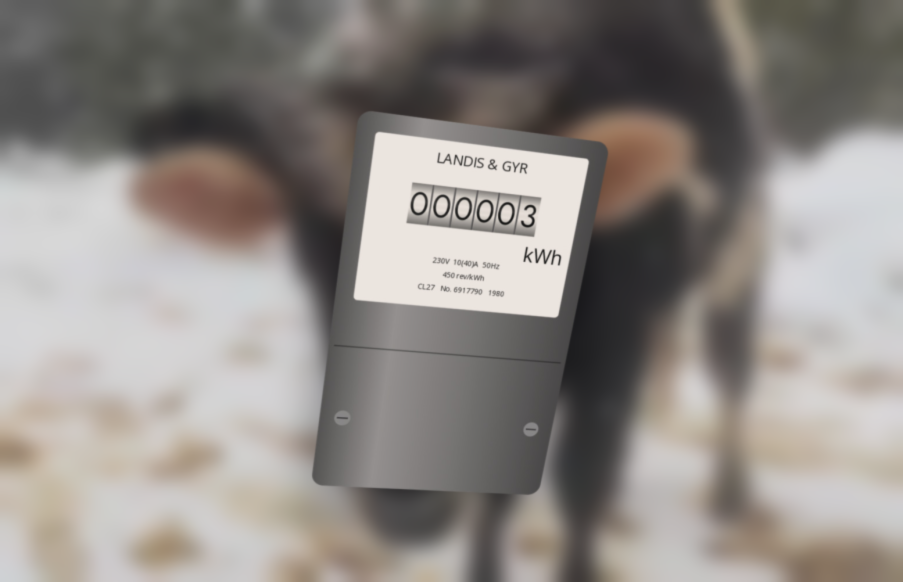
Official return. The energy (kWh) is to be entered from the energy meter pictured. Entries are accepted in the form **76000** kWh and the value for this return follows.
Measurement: **3** kWh
